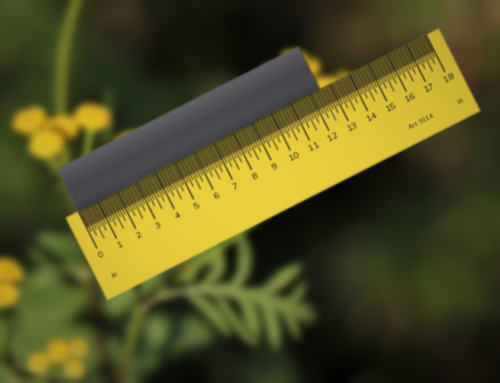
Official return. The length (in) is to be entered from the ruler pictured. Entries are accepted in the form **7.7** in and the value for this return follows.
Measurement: **12.5** in
